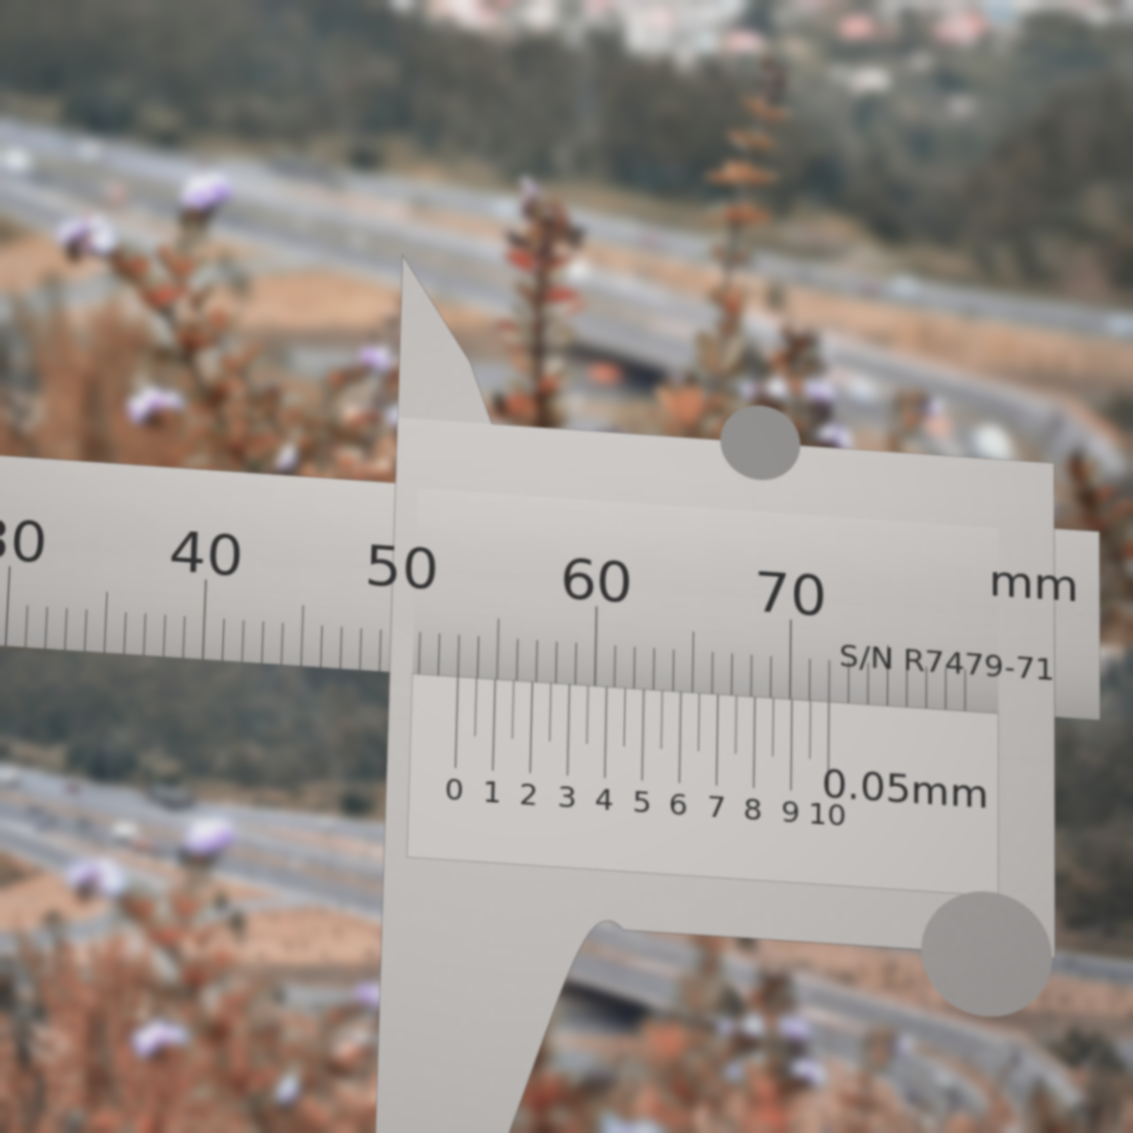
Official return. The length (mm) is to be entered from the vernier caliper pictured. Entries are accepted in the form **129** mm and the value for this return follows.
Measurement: **53.0** mm
